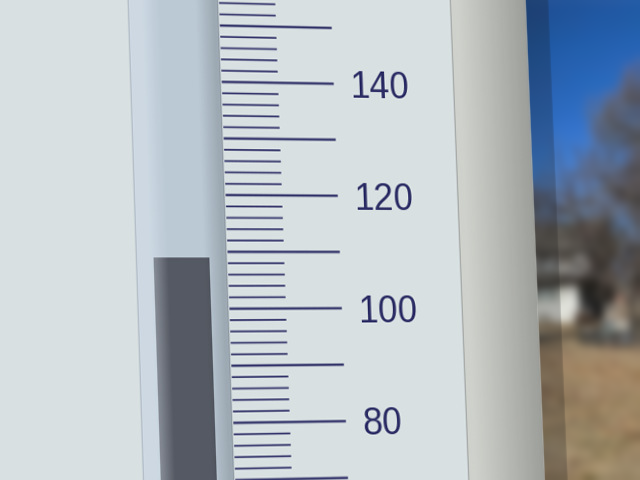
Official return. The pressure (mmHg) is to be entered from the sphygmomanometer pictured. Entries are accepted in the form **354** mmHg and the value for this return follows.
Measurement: **109** mmHg
